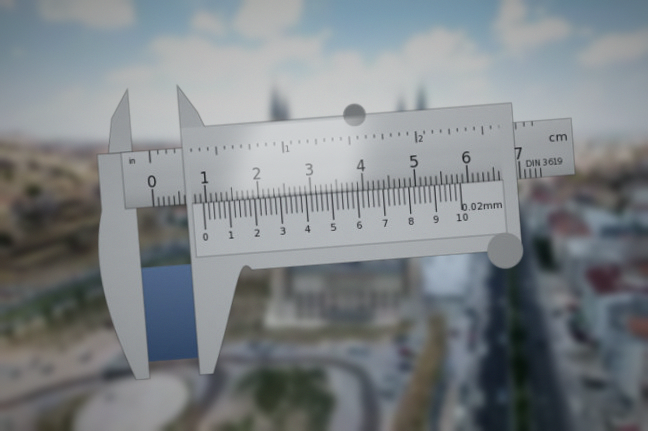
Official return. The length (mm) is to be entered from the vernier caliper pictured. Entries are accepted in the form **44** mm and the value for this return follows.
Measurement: **9.5** mm
